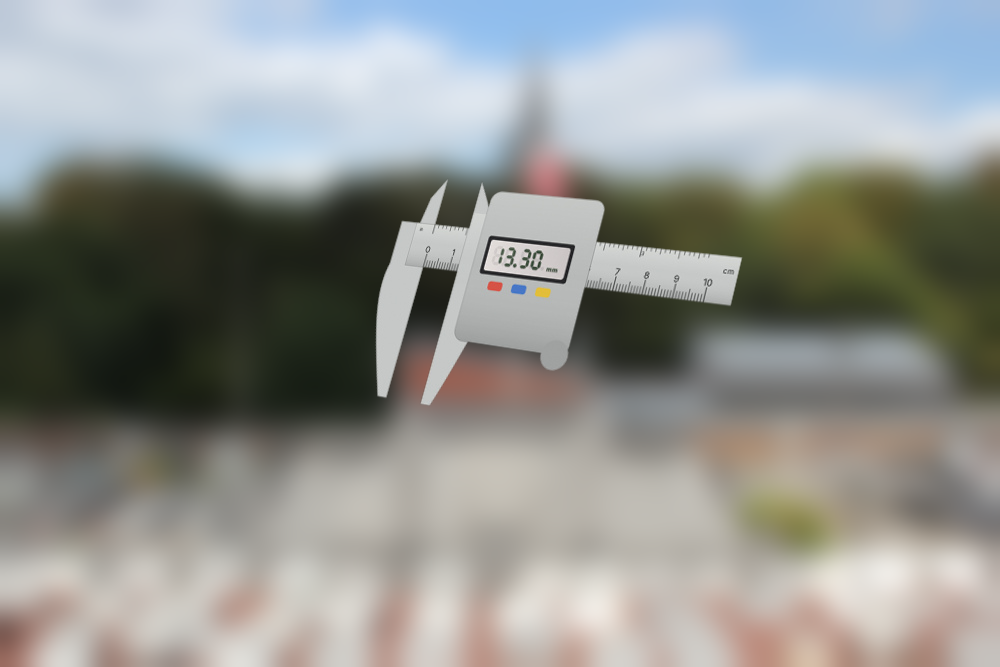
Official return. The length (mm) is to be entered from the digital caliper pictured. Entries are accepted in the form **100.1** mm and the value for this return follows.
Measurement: **13.30** mm
